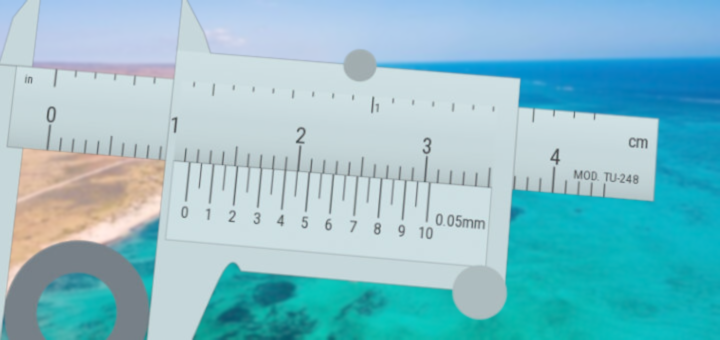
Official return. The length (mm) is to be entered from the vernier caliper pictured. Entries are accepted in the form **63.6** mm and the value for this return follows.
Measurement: **11.4** mm
